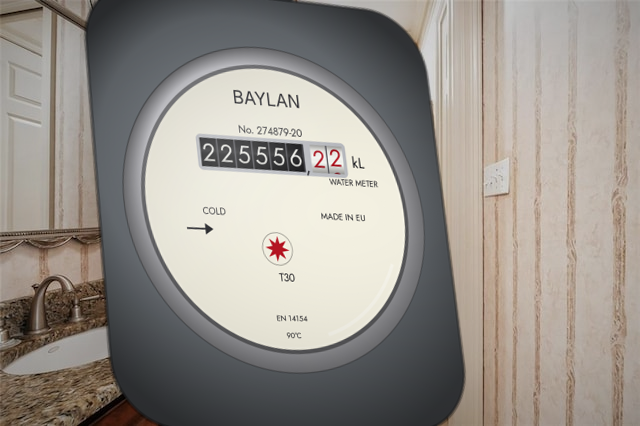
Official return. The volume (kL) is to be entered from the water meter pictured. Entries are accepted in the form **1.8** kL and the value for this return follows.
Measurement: **225556.22** kL
